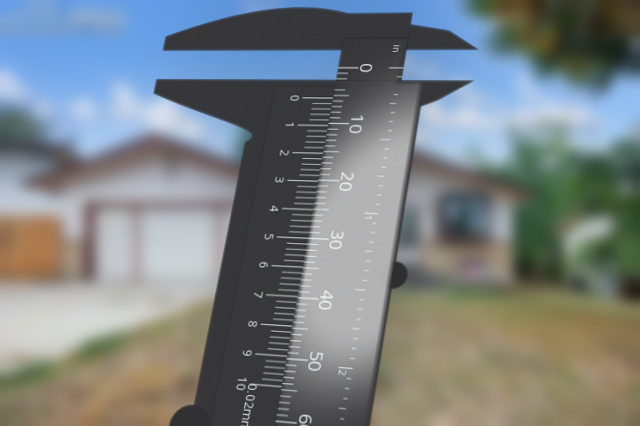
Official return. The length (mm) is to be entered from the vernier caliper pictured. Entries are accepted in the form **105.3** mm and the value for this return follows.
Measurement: **5.5** mm
